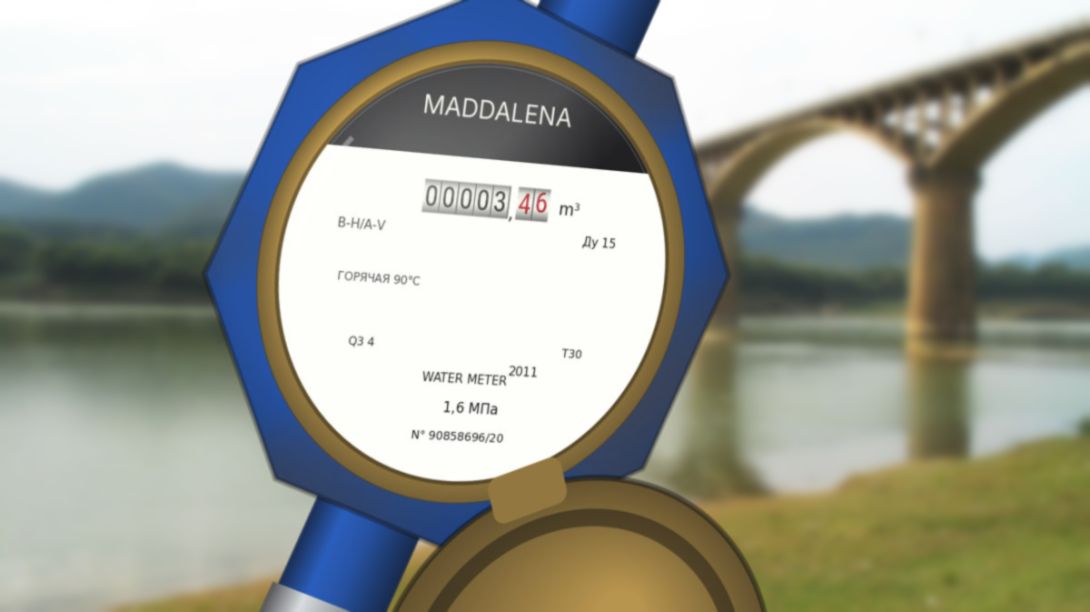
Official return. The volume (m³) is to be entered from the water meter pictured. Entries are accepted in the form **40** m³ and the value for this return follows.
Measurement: **3.46** m³
